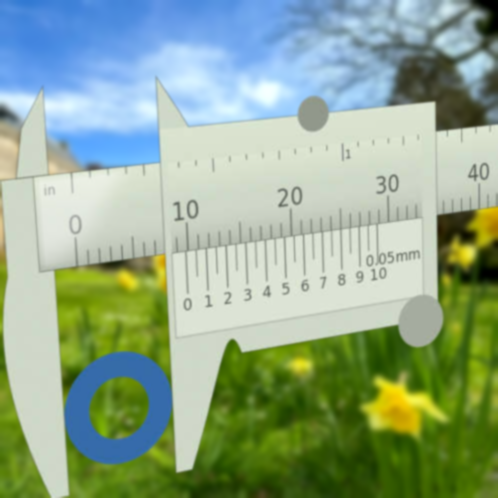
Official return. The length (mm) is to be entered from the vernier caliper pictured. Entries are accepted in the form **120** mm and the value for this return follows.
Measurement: **9.8** mm
